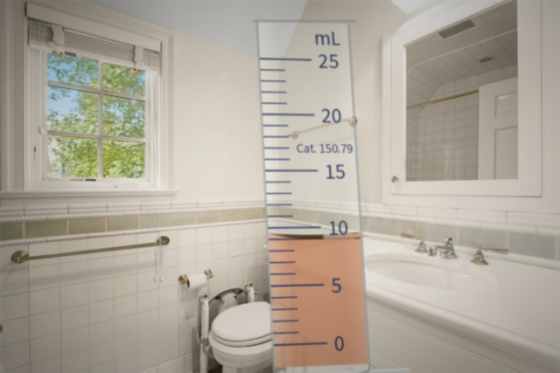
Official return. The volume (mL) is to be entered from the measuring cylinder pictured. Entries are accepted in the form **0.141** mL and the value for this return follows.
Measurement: **9** mL
